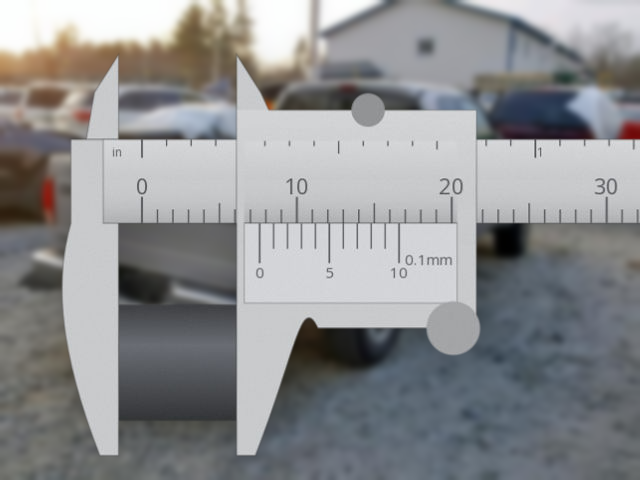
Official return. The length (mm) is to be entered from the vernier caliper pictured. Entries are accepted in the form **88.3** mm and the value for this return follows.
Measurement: **7.6** mm
